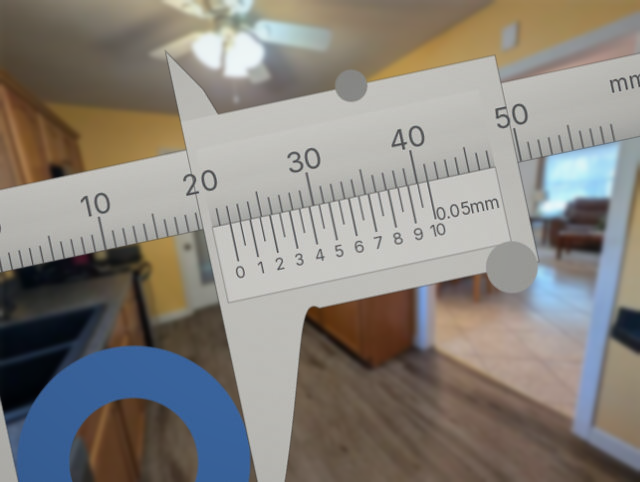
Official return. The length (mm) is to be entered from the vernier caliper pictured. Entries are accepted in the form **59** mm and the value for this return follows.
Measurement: **22.0** mm
